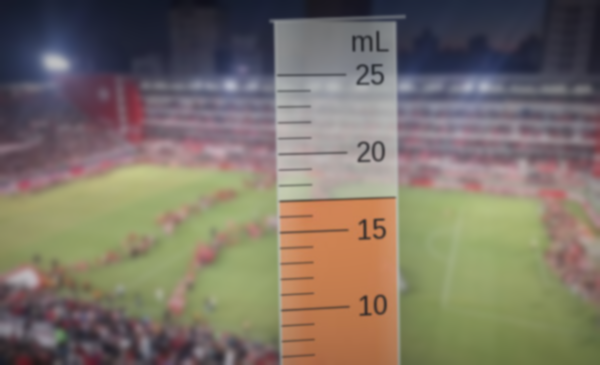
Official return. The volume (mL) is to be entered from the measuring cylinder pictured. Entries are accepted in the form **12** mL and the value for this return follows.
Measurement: **17** mL
